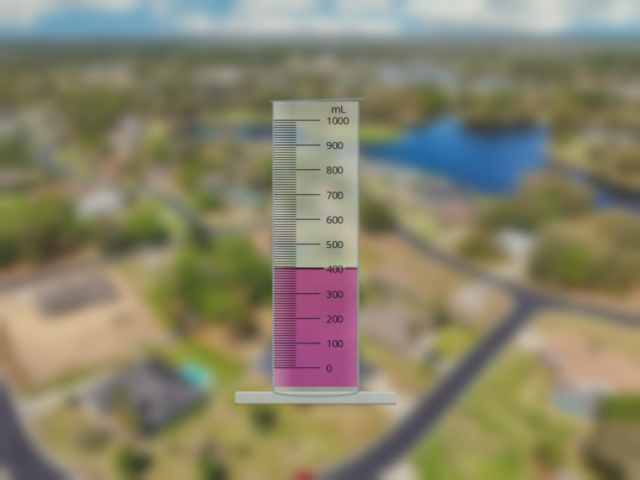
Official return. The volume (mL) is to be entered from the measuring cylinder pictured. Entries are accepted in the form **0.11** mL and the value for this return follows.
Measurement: **400** mL
